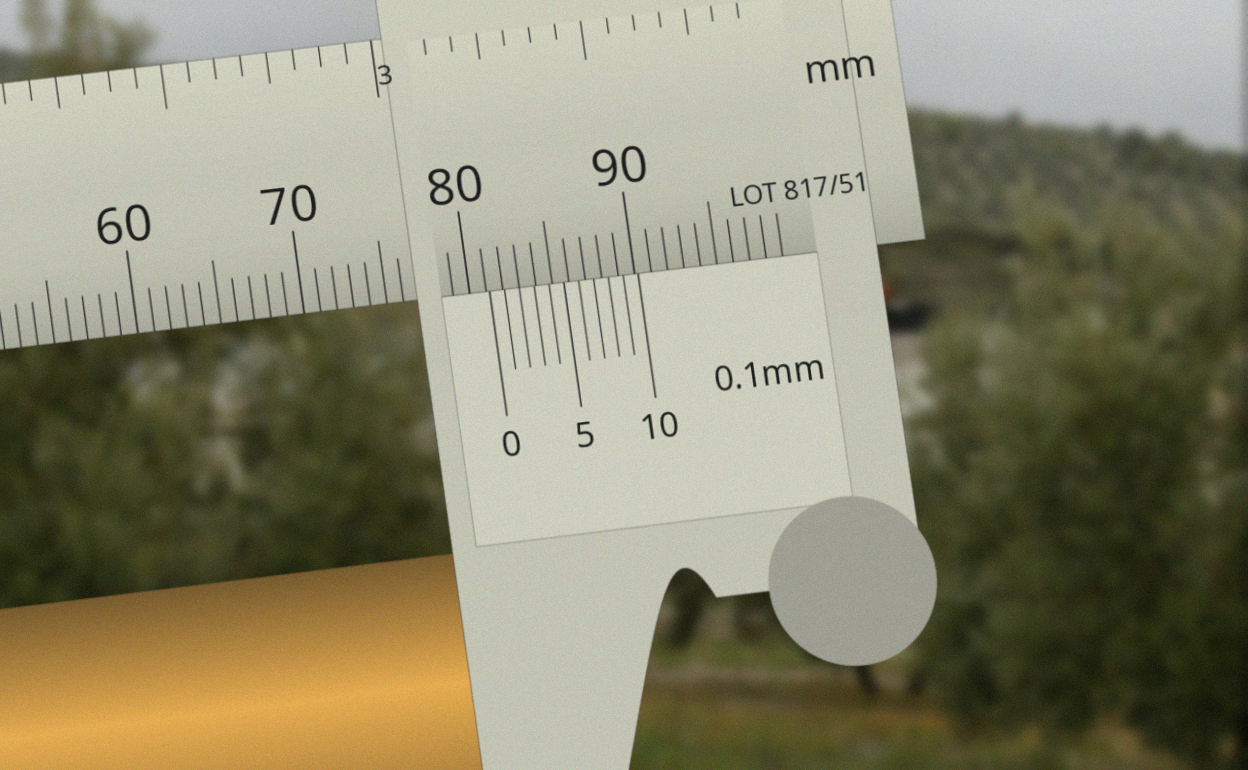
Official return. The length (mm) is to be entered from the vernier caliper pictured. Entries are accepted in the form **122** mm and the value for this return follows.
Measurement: **81.2** mm
